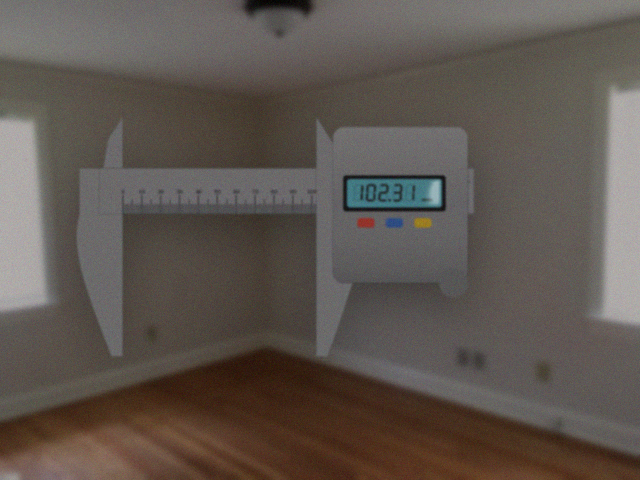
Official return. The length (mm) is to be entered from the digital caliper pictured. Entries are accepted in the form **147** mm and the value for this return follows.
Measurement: **102.31** mm
